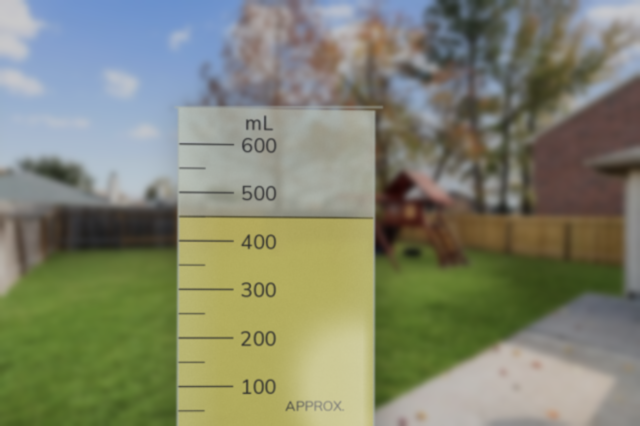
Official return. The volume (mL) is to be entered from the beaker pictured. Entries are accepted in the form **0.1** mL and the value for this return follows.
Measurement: **450** mL
